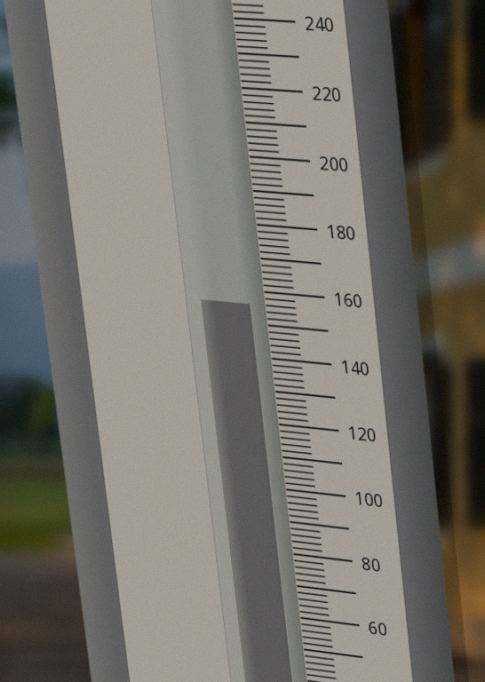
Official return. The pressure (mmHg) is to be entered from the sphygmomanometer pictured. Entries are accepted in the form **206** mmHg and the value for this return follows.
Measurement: **156** mmHg
